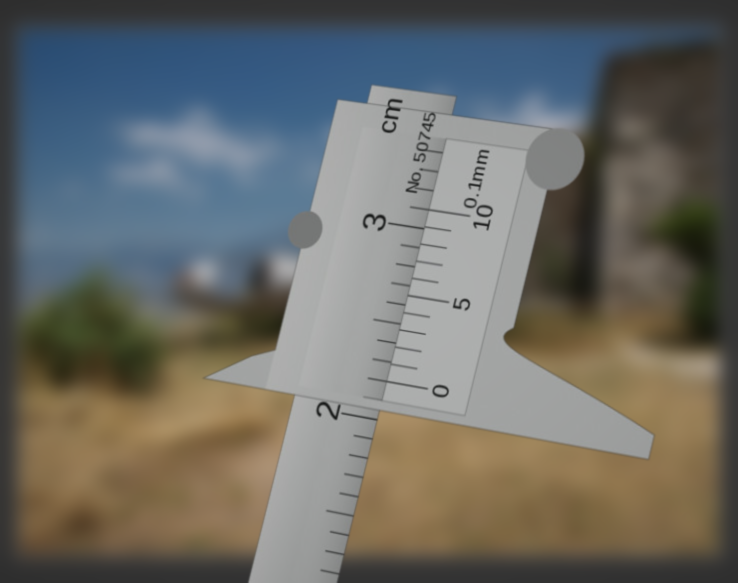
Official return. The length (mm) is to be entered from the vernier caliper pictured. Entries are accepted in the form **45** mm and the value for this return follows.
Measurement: **22.0** mm
